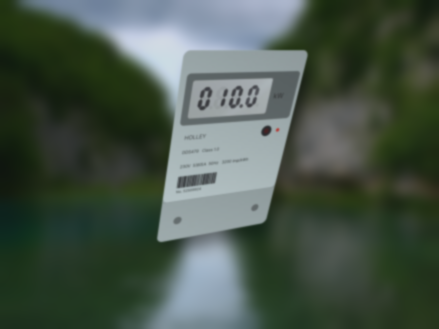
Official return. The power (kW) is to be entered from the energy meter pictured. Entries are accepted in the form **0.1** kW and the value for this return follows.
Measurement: **10.0** kW
